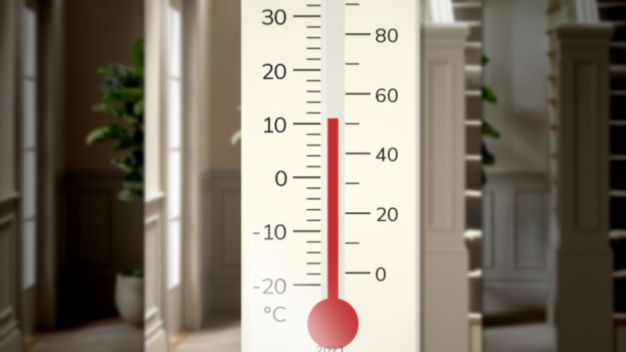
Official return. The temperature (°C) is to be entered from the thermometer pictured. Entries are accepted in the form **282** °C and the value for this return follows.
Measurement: **11** °C
